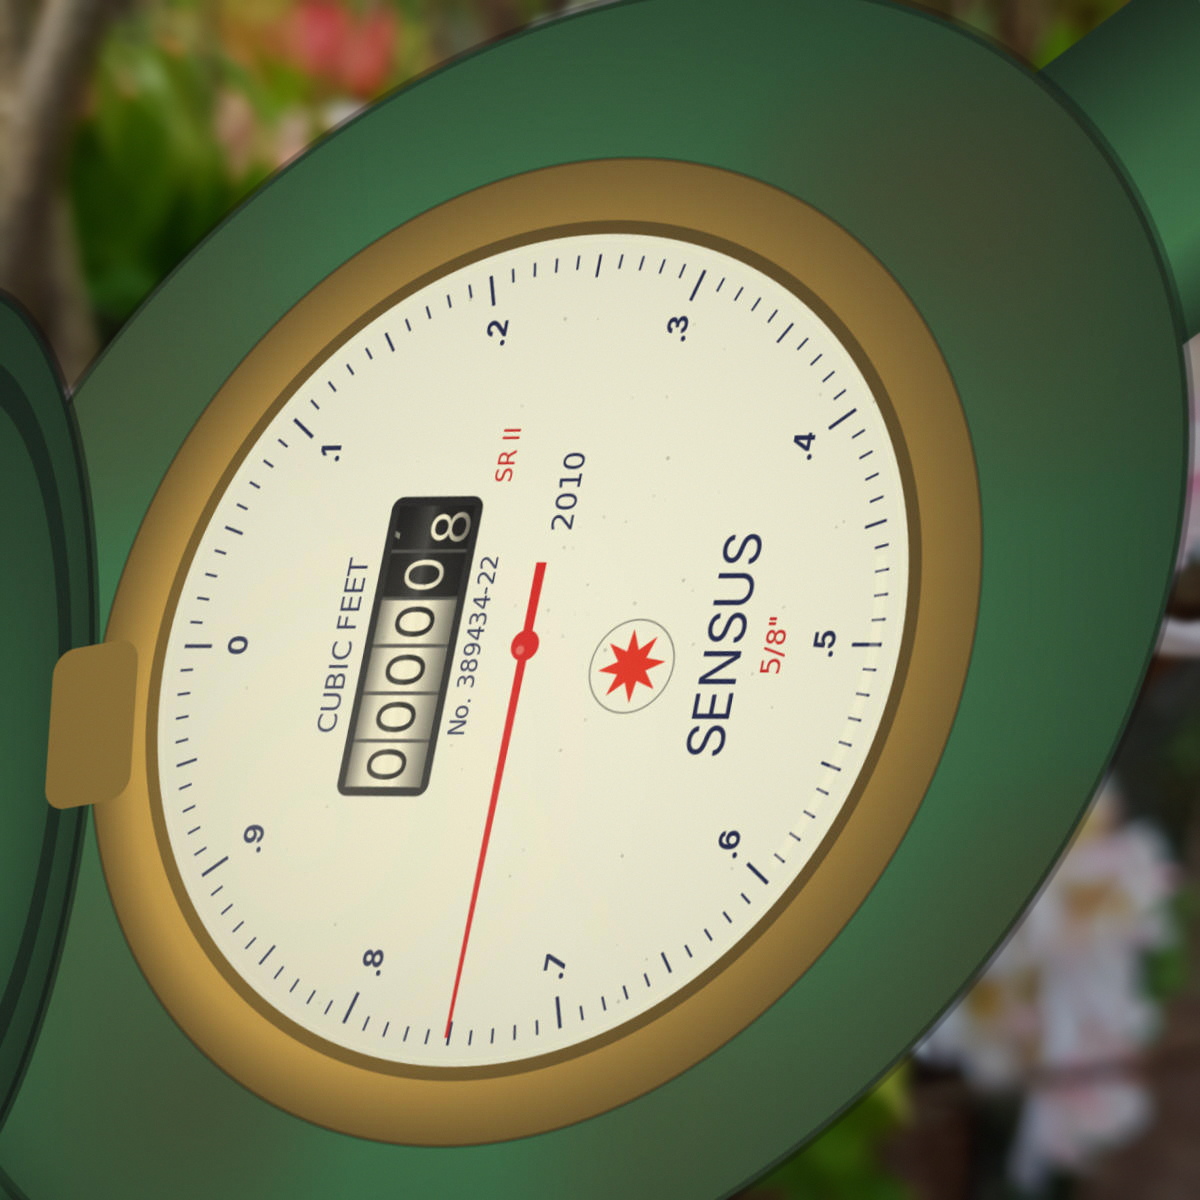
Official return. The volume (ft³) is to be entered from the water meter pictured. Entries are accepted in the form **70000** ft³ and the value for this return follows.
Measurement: **7.75** ft³
